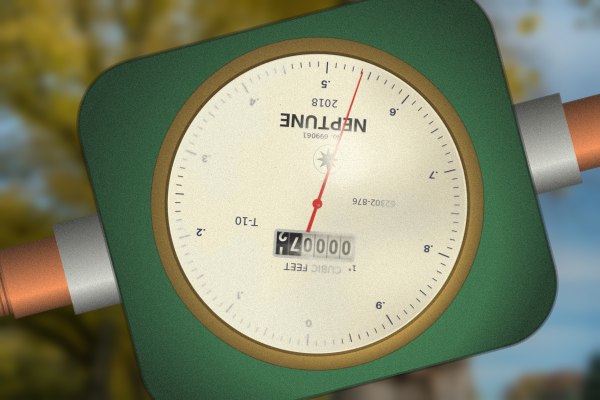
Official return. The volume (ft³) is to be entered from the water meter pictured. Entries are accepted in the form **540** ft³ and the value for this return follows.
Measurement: **71.54** ft³
